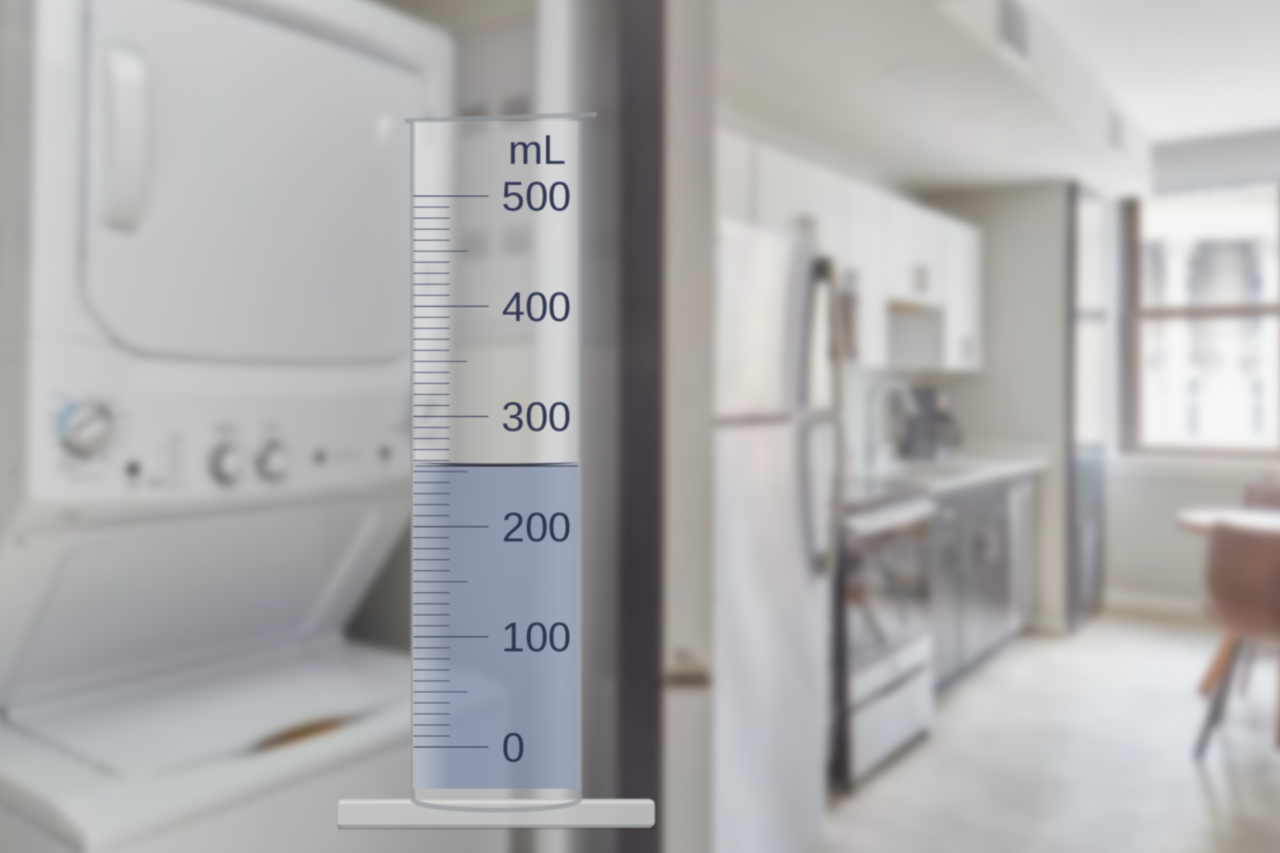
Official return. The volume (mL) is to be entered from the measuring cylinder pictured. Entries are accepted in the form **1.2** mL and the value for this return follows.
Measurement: **255** mL
